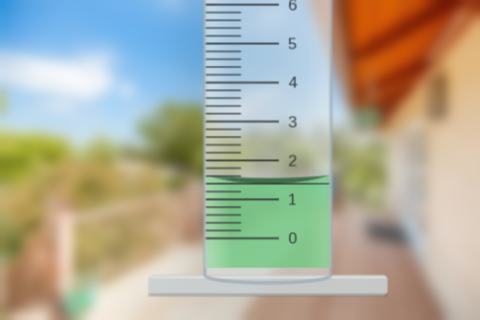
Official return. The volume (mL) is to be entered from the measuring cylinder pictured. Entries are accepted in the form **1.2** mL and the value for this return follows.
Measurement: **1.4** mL
